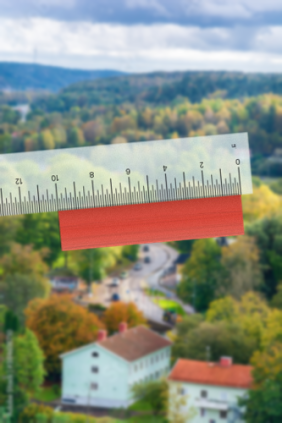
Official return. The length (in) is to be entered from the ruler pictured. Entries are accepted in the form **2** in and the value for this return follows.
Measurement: **10** in
